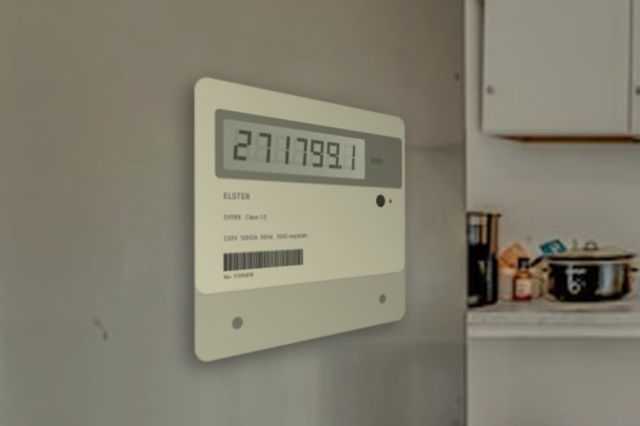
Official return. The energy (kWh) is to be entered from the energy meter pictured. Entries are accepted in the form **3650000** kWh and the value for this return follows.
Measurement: **271799.1** kWh
